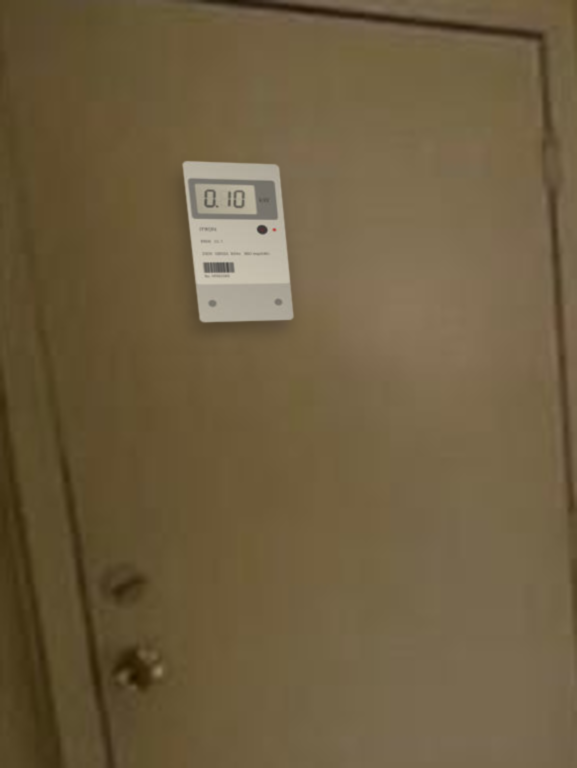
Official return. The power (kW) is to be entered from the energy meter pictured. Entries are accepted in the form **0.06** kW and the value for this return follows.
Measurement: **0.10** kW
